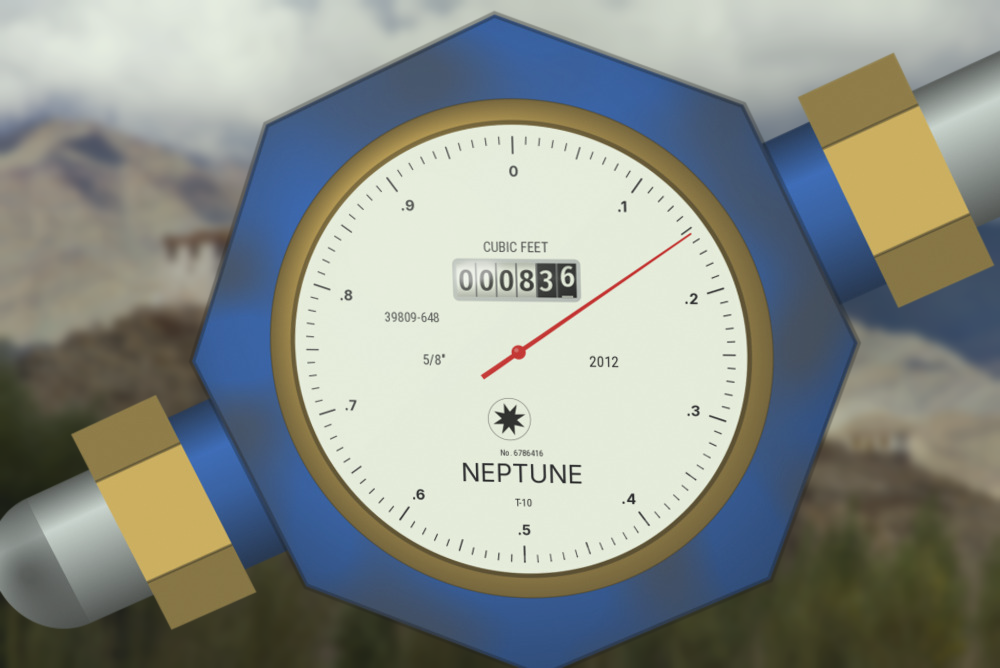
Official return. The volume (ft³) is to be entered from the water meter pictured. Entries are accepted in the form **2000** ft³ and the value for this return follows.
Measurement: **836.15** ft³
